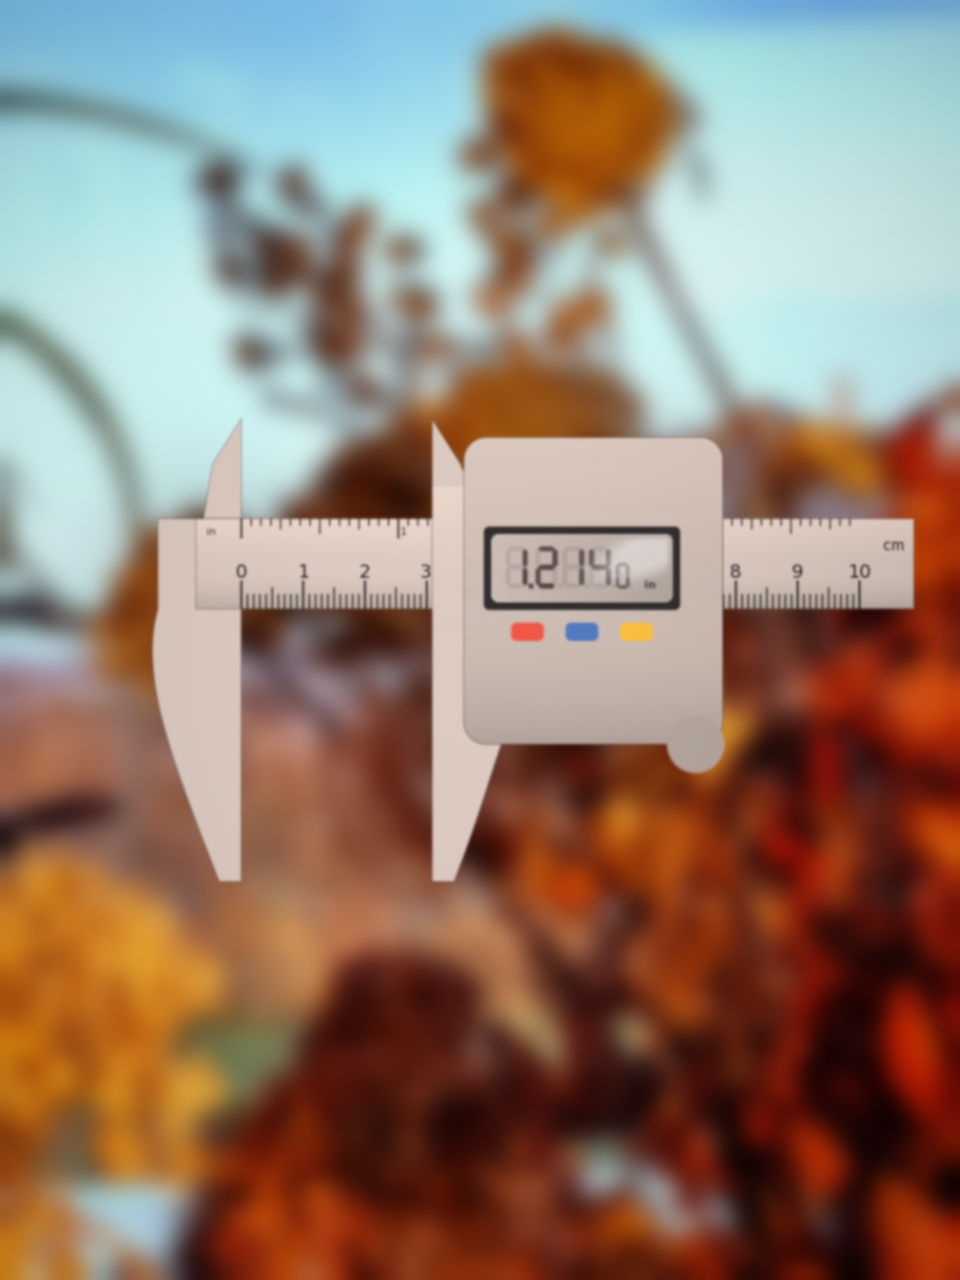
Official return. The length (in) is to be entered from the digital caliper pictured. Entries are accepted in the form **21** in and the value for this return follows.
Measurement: **1.2140** in
